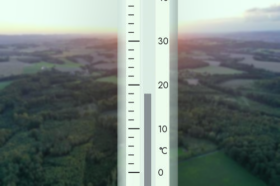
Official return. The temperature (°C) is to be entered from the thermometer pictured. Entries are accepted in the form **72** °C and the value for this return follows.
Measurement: **18** °C
